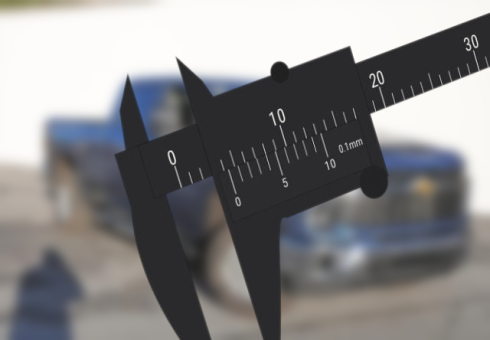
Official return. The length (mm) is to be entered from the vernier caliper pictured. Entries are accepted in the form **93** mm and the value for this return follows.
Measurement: **4.4** mm
